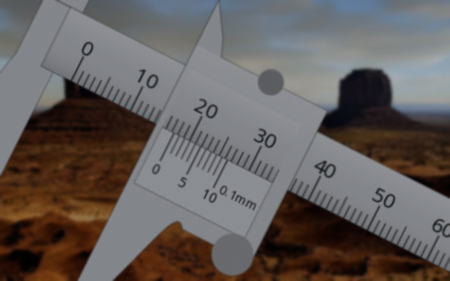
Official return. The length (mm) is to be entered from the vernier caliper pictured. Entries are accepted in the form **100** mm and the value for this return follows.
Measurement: **17.4** mm
